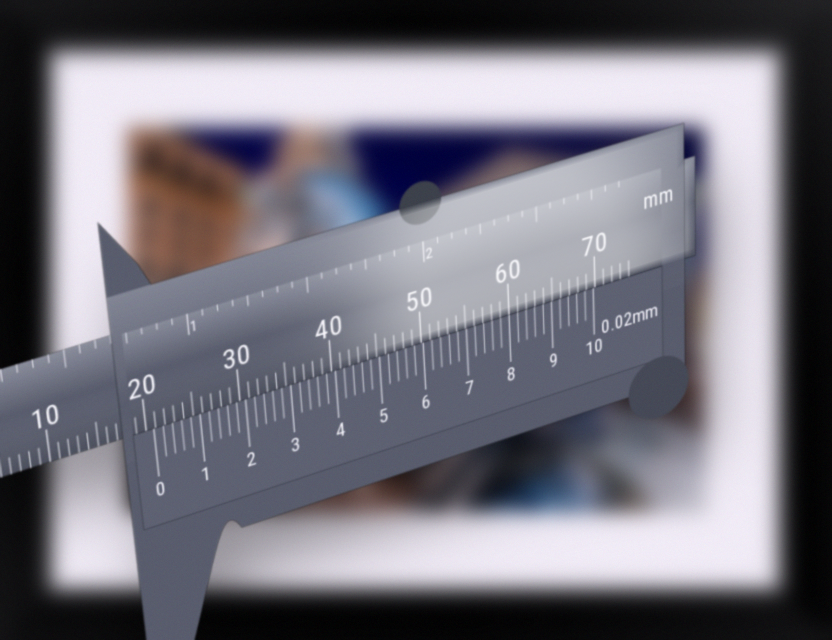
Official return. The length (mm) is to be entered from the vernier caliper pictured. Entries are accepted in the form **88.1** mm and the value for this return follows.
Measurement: **20.8** mm
